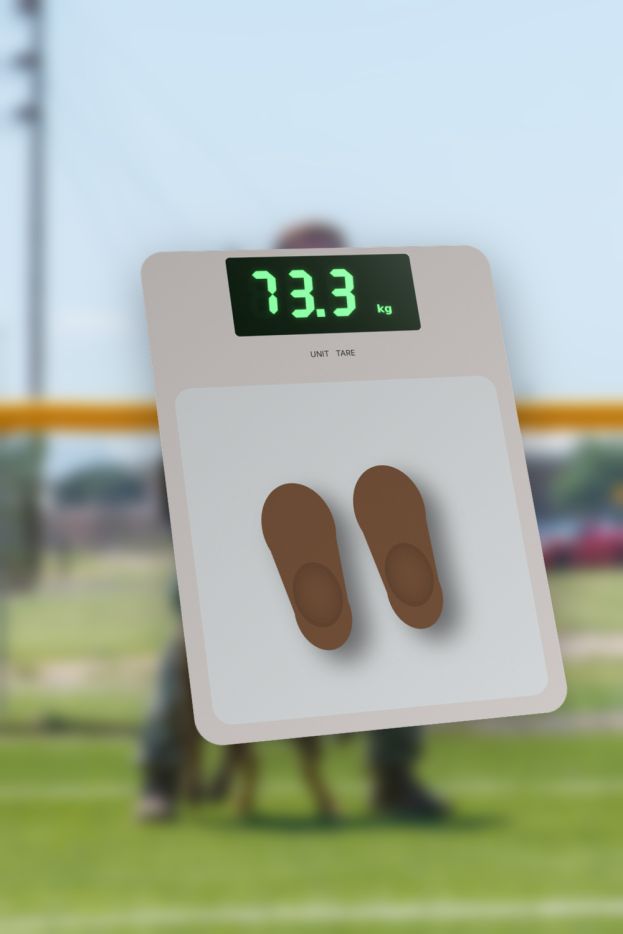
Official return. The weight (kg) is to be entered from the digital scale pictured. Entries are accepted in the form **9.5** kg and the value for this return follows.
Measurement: **73.3** kg
